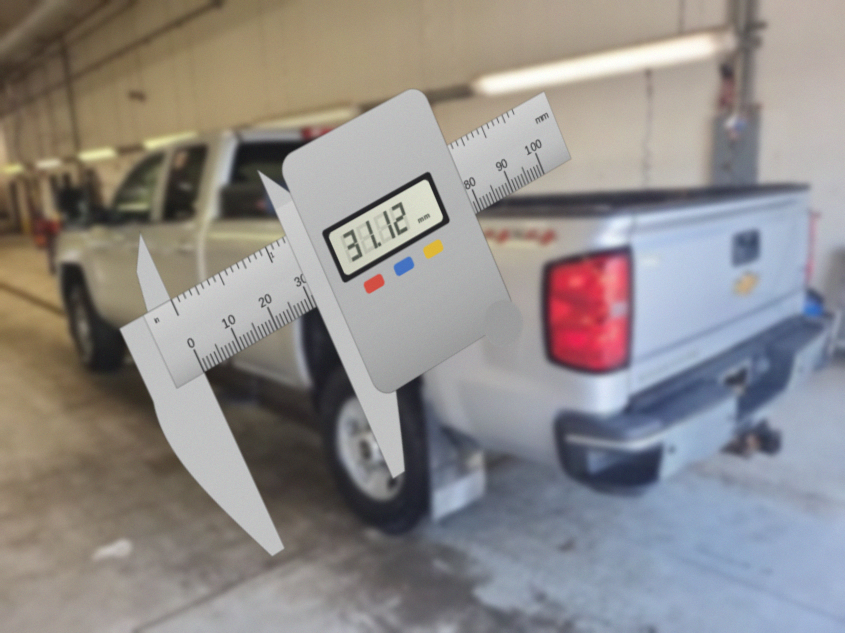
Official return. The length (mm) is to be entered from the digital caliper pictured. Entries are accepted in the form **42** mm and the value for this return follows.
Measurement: **31.12** mm
